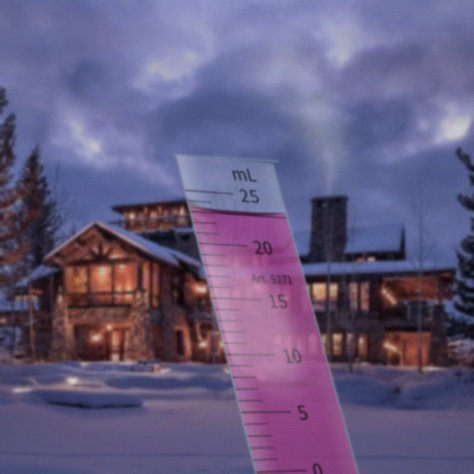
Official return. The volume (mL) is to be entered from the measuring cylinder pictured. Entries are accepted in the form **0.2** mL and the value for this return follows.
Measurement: **23** mL
